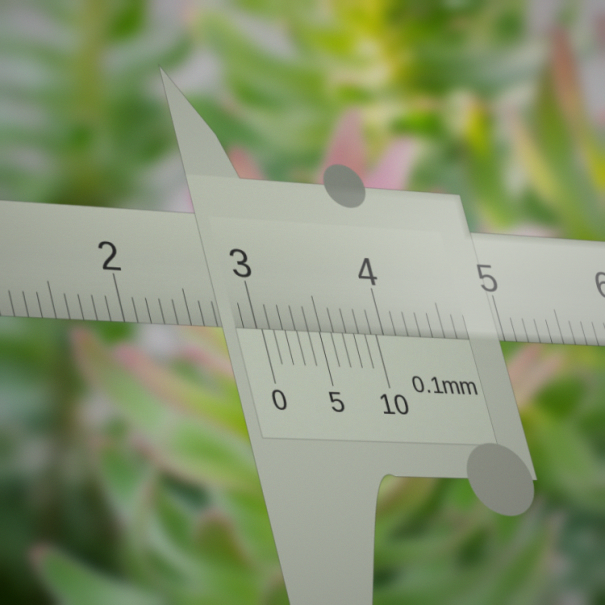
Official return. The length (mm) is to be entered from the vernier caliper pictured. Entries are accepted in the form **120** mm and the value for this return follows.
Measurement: **30.4** mm
